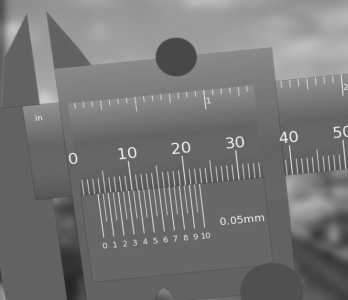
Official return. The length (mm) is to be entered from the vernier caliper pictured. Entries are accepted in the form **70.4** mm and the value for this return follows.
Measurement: **3.6** mm
